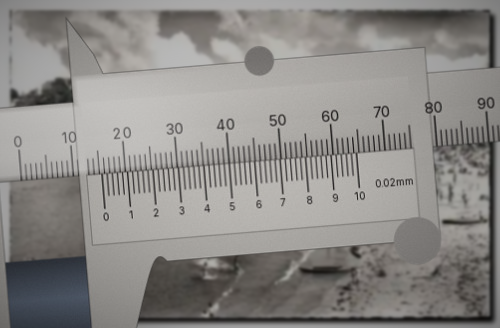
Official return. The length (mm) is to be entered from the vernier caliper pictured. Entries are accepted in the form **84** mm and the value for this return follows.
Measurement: **15.5** mm
